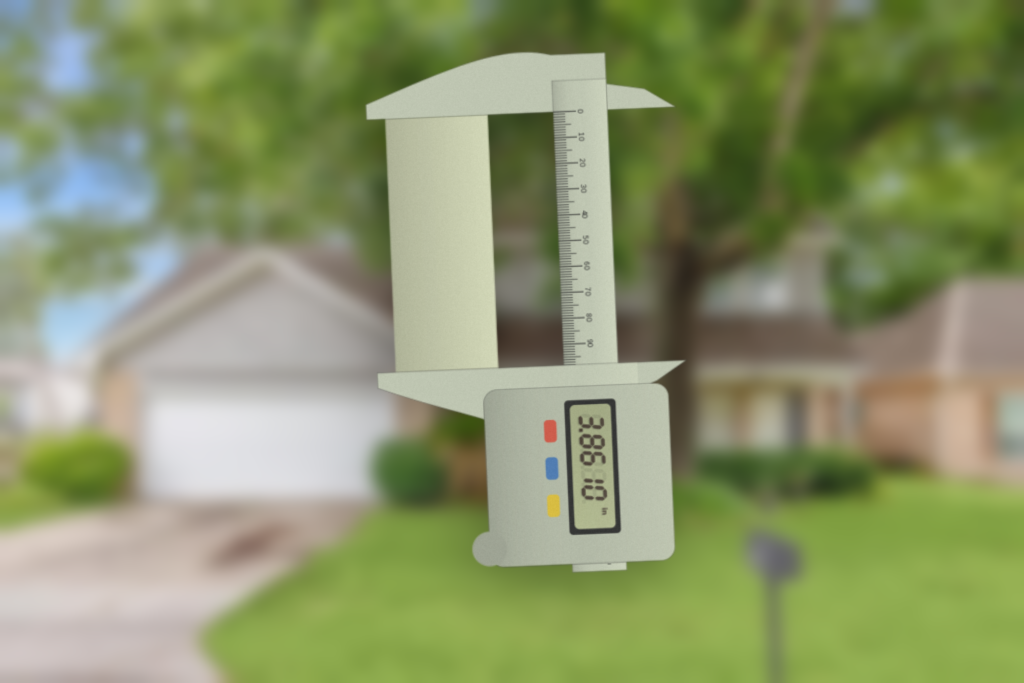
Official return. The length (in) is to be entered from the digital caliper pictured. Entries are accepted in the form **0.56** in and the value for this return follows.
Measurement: **3.8610** in
